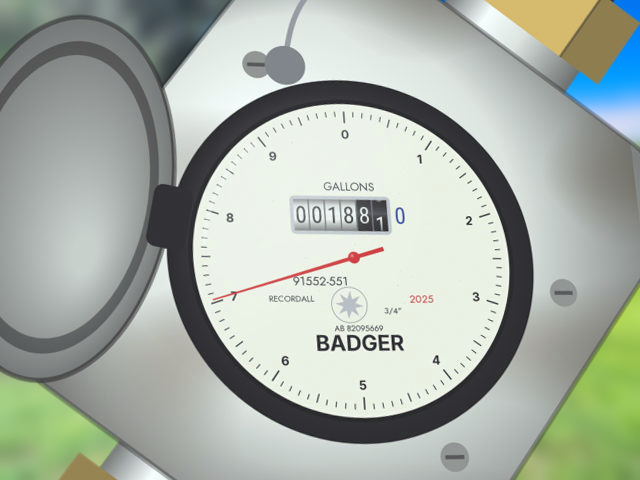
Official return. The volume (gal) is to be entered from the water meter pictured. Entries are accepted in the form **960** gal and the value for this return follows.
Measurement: **18807.0** gal
